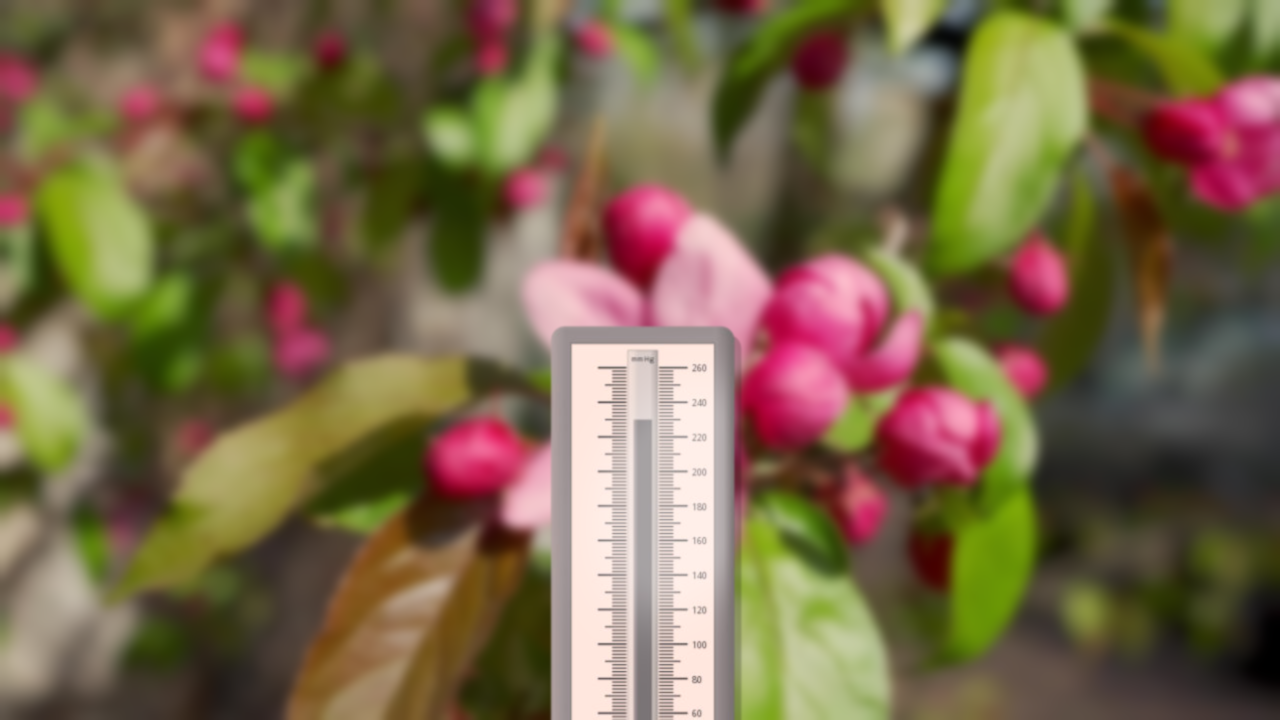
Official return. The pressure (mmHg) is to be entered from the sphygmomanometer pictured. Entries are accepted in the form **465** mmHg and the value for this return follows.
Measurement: **230** mmHg
